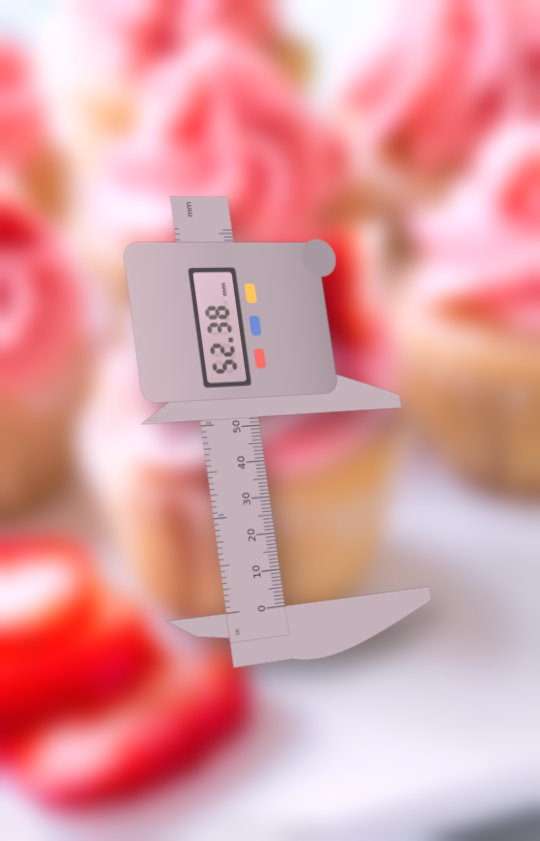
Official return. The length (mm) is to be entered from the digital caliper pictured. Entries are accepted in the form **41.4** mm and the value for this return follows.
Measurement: **52.38** mm
